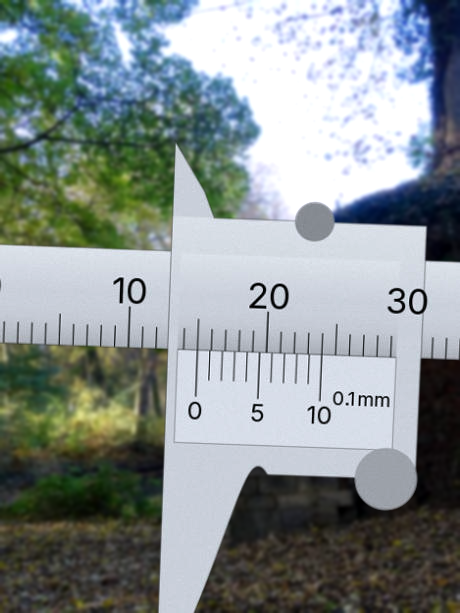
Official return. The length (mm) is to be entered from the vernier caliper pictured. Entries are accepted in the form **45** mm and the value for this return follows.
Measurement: **15.0** mm
